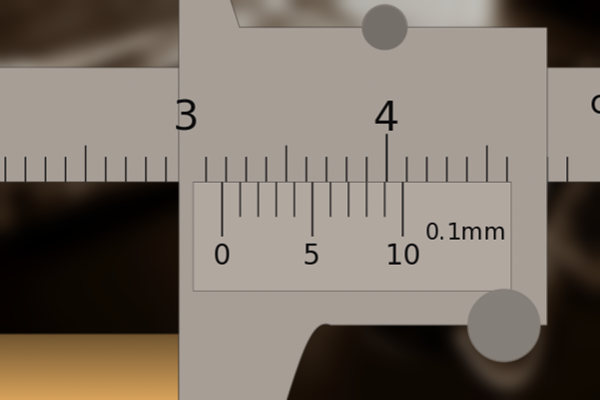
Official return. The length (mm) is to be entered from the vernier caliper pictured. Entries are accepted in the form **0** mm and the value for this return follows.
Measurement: **31.8** mm
